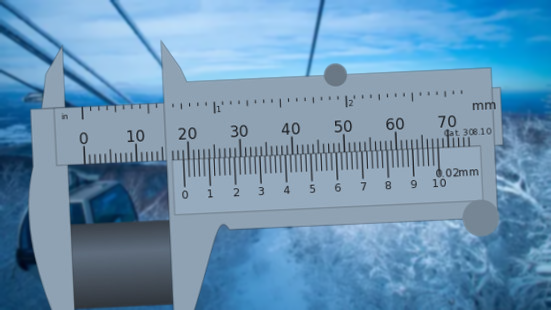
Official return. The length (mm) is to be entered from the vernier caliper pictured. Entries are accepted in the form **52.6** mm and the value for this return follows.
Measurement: **19.0** mm
